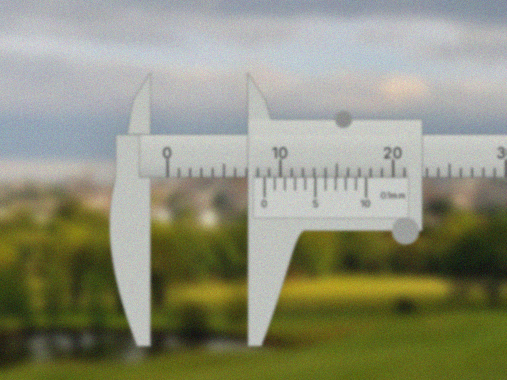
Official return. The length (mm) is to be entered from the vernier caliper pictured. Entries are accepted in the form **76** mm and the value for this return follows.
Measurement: **8.6** mm
